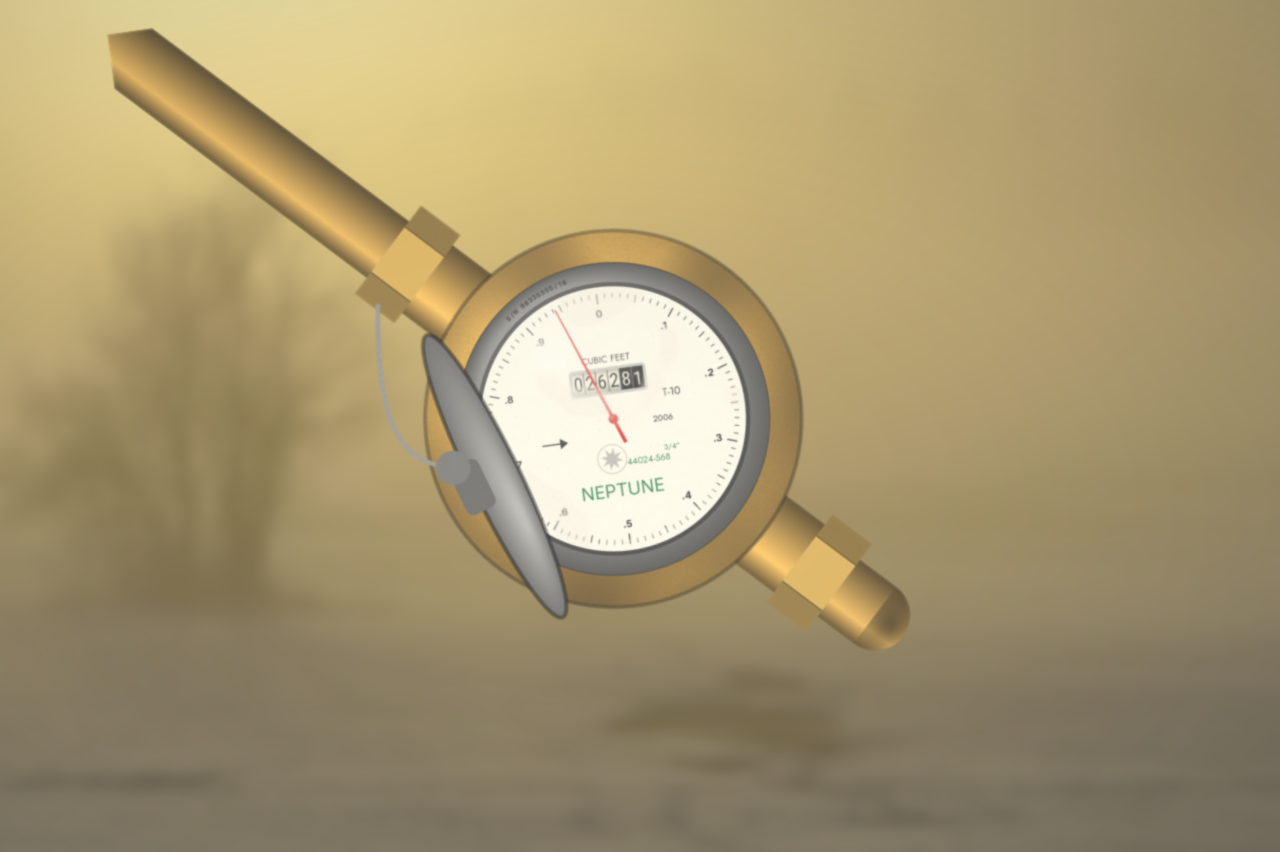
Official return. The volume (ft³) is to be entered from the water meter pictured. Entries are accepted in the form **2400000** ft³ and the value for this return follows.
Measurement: **26280.94** ft³
